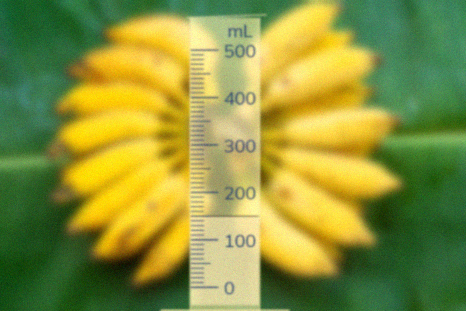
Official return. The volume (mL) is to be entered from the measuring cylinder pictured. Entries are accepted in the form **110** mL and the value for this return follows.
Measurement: **150** mL
